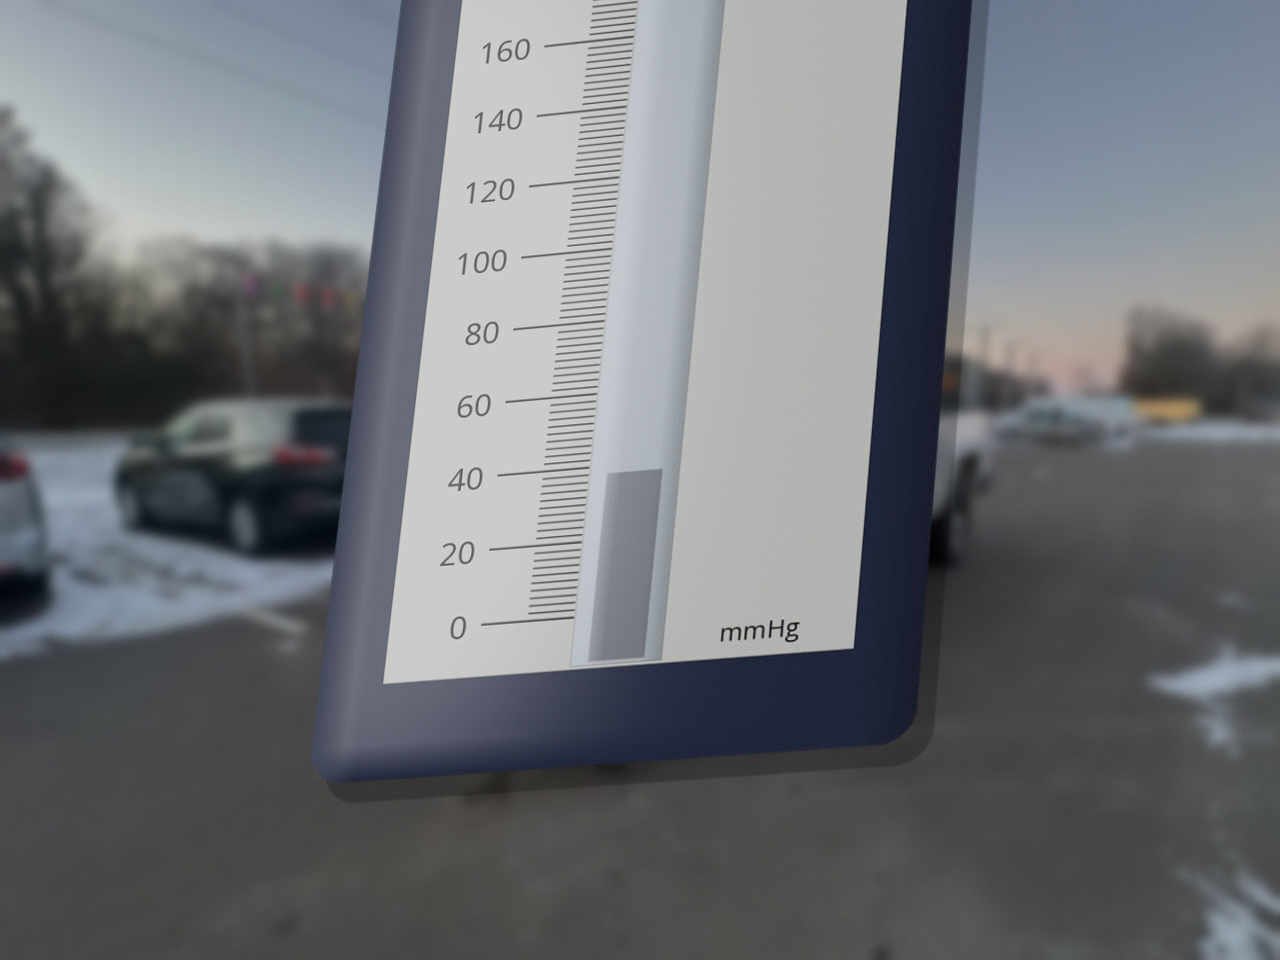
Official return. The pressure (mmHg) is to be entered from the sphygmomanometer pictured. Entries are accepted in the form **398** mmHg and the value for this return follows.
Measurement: **38** mmHg
